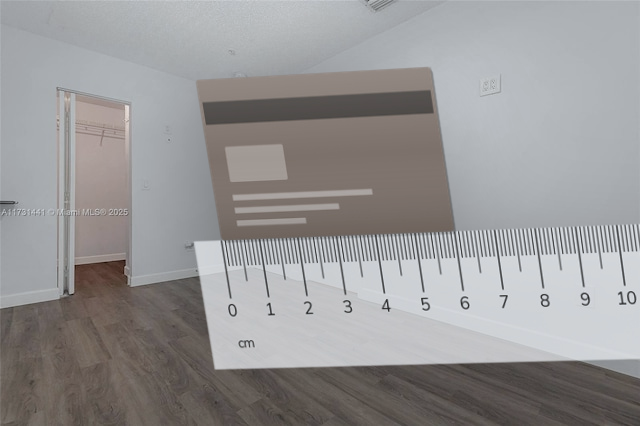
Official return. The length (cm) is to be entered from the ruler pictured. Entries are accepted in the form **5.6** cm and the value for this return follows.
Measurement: **6** cm
